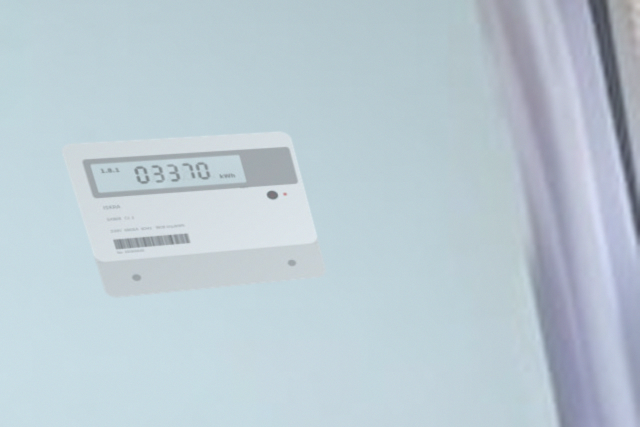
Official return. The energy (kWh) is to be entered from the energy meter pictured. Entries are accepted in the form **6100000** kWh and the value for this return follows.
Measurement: **3370** kWh
